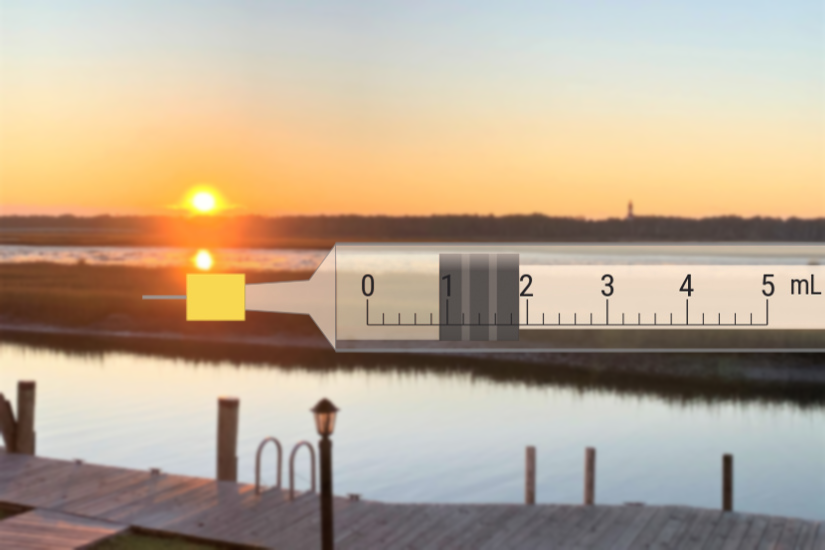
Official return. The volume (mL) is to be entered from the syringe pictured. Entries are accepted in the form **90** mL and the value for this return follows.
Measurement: **0.9** mL
